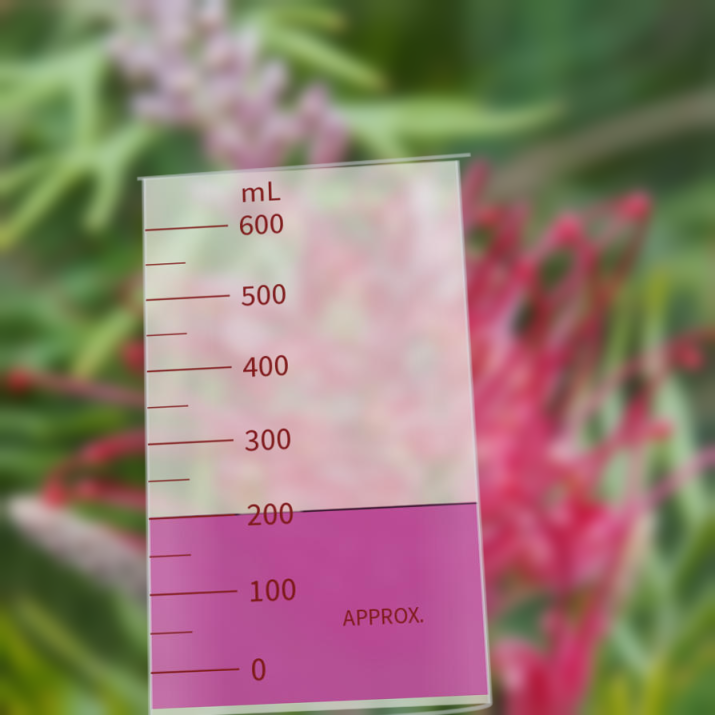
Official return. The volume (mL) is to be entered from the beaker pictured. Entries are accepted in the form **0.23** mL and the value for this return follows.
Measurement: **200** mL
